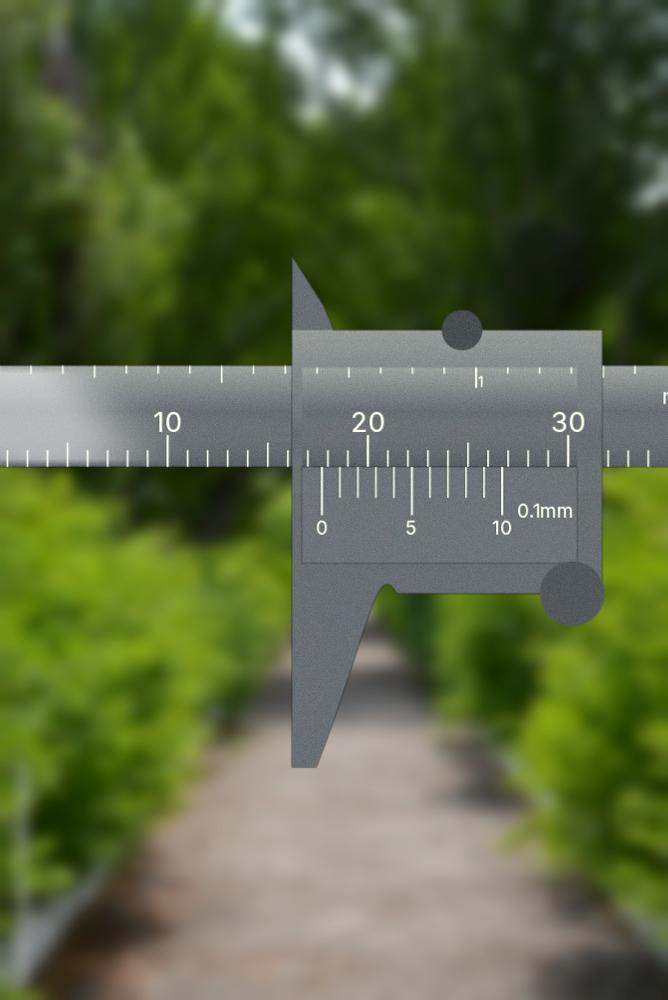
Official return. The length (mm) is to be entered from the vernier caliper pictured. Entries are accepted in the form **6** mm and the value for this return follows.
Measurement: **17.7** mm
